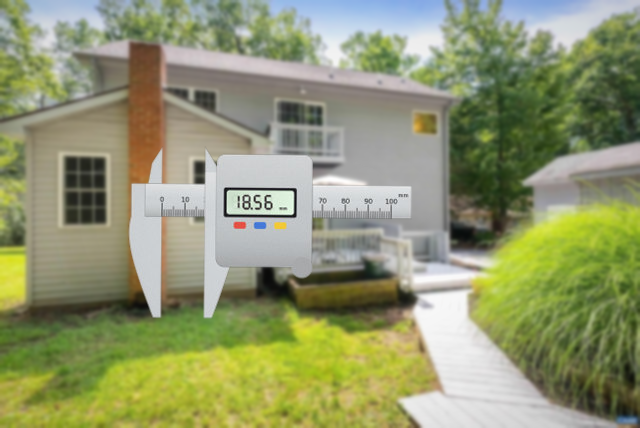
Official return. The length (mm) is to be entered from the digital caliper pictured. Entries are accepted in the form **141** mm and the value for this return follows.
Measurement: **18.56** mm
